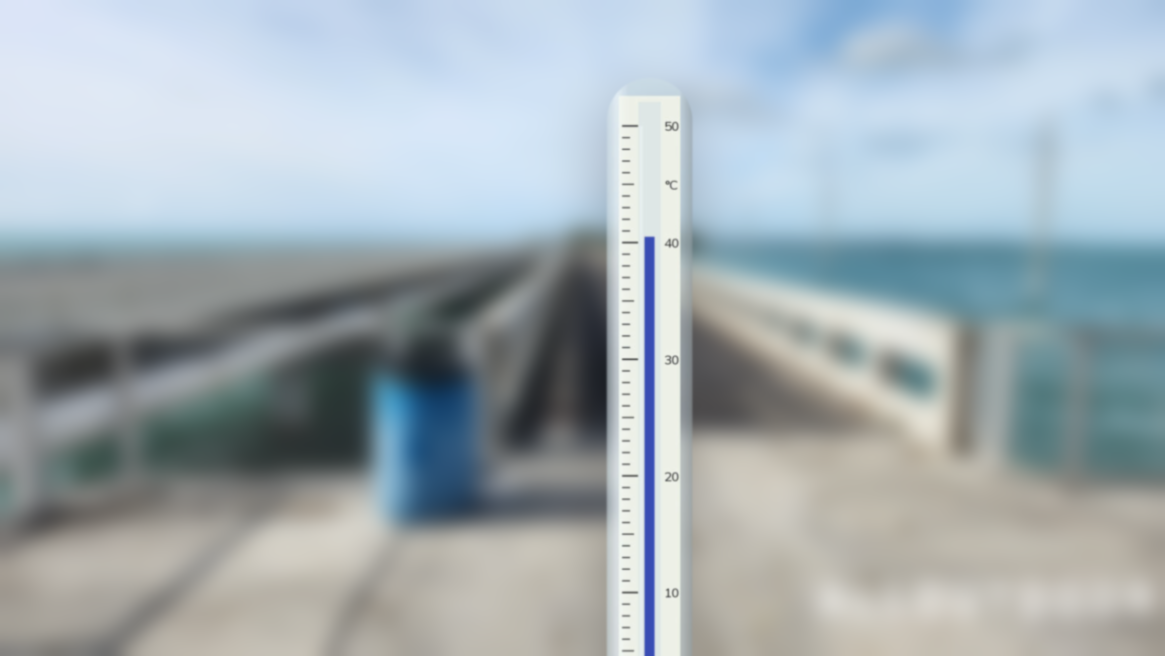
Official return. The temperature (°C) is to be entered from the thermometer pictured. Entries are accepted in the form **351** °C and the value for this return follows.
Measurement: **40.5** °C
